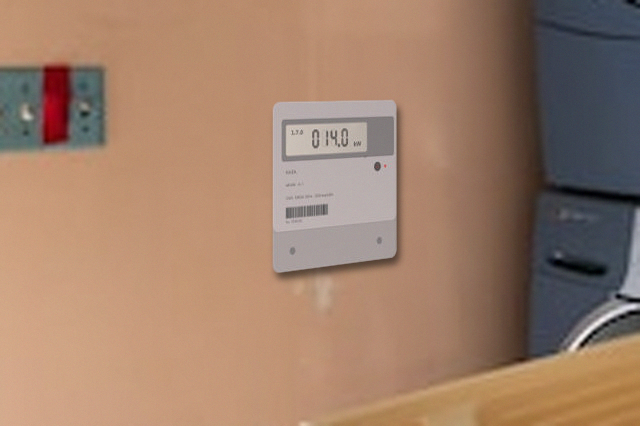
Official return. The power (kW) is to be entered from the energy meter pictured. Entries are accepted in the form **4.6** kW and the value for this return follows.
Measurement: **14.0** kW
